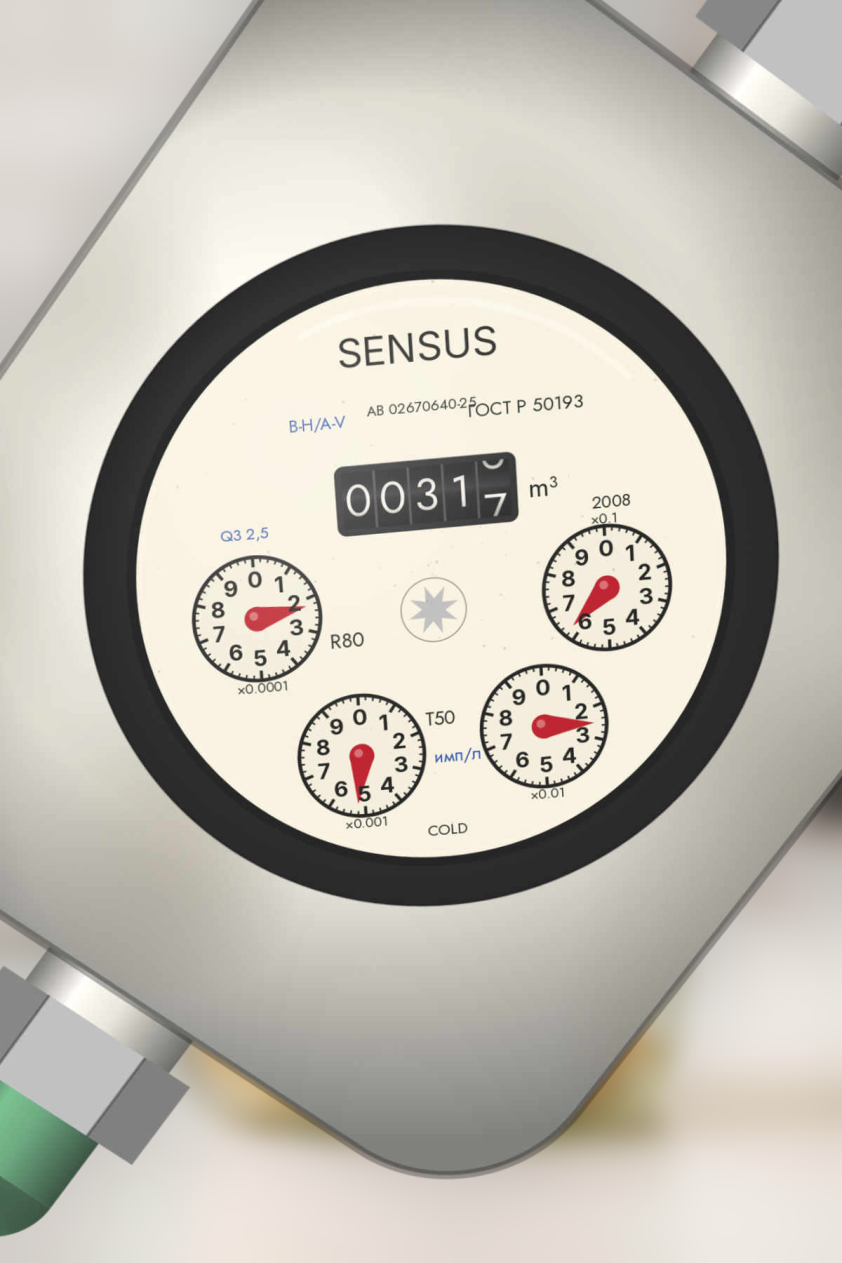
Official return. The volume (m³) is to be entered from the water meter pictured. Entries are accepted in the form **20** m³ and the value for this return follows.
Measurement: **316.6252** m³
